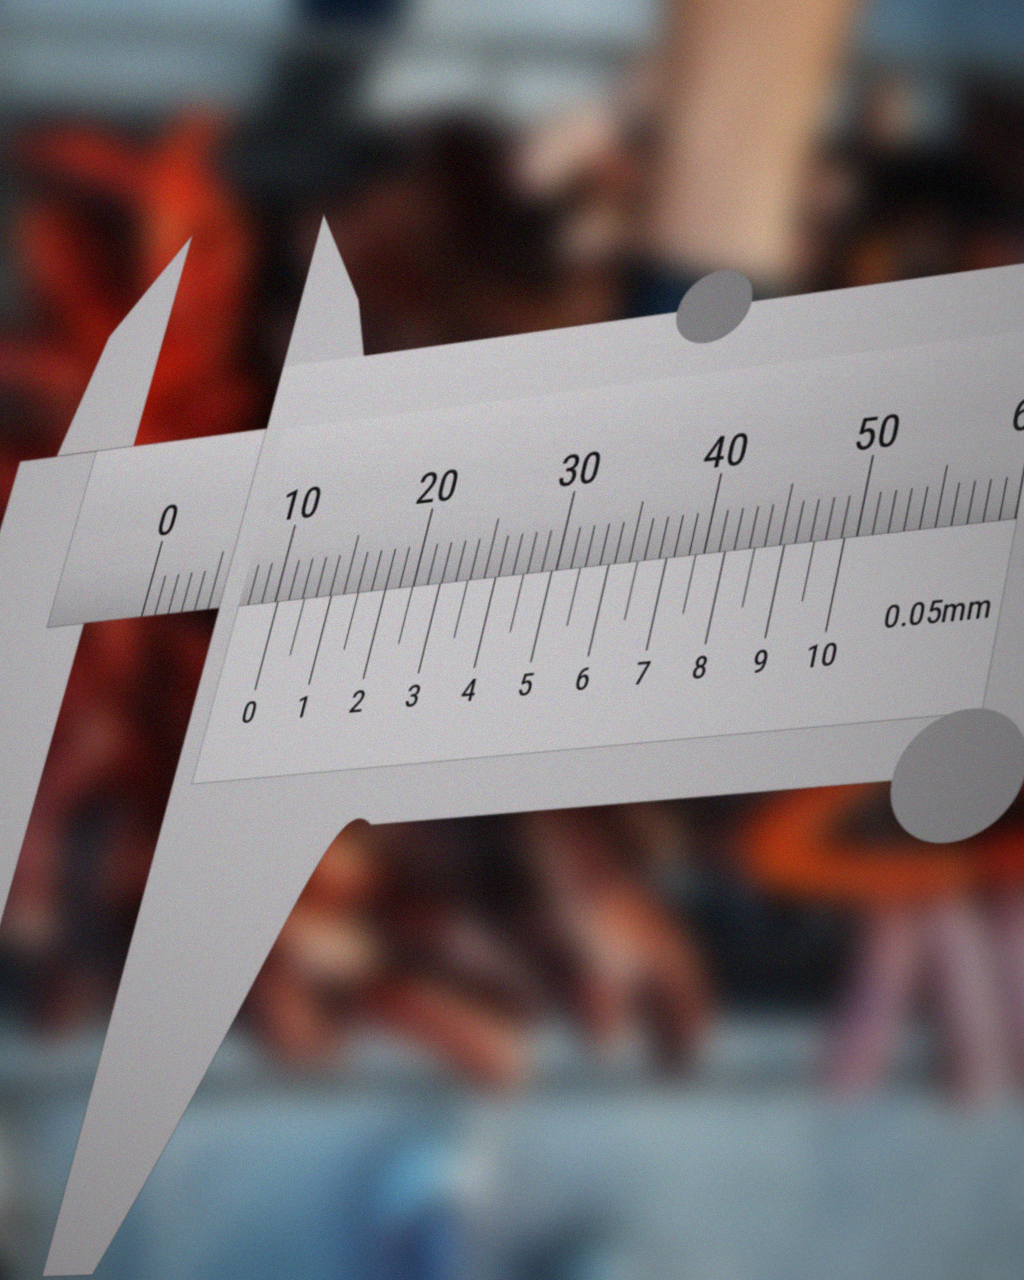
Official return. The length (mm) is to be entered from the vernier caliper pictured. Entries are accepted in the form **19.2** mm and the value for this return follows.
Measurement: **10.2** mm
